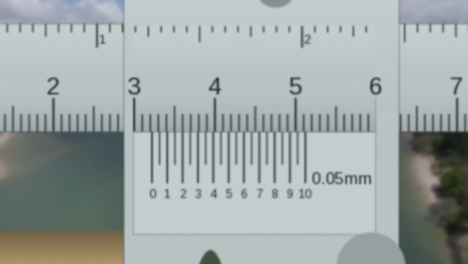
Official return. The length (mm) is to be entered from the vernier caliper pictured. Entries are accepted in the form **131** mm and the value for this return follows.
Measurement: **32.2** mm
